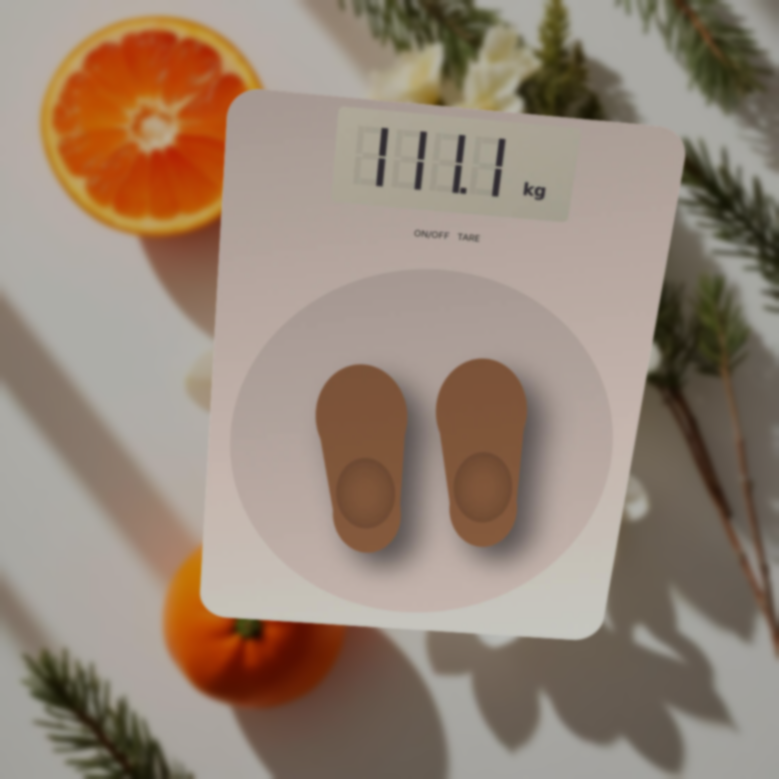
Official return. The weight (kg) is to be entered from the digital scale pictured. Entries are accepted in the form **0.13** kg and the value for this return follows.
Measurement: **111.1** kg
